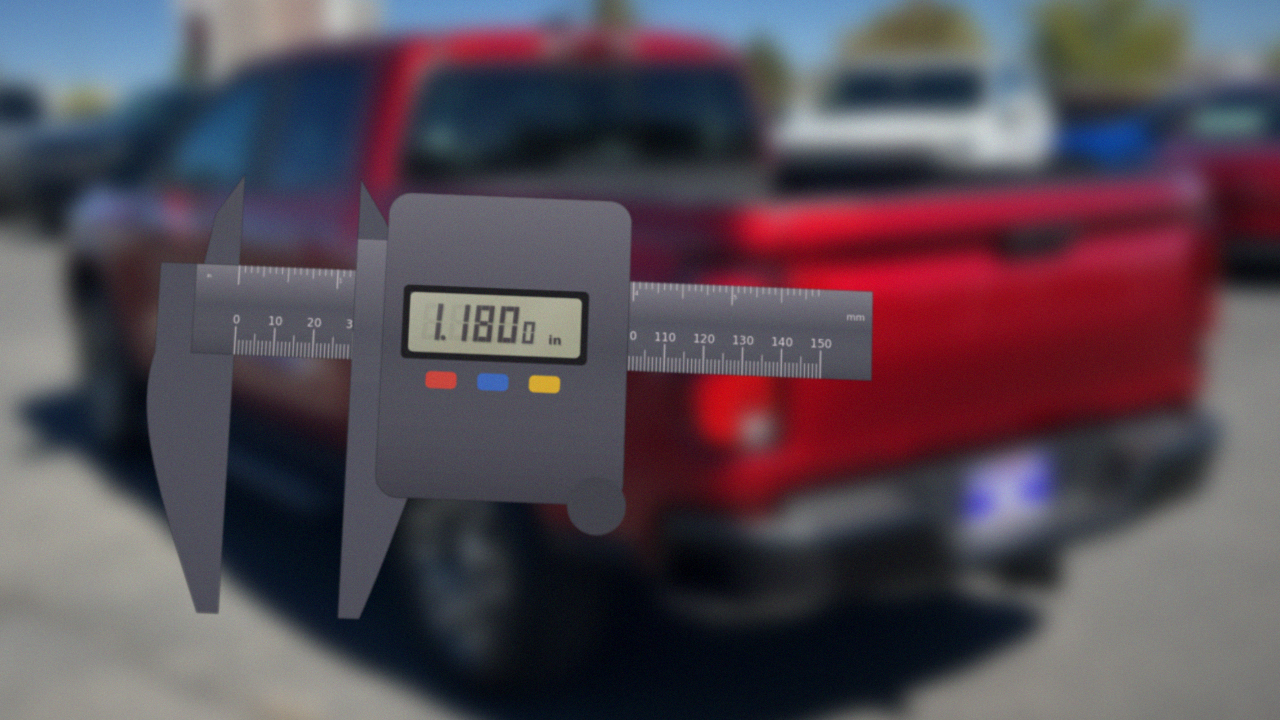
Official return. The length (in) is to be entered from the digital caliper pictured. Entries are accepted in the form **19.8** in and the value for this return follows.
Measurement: **1.1800** in
